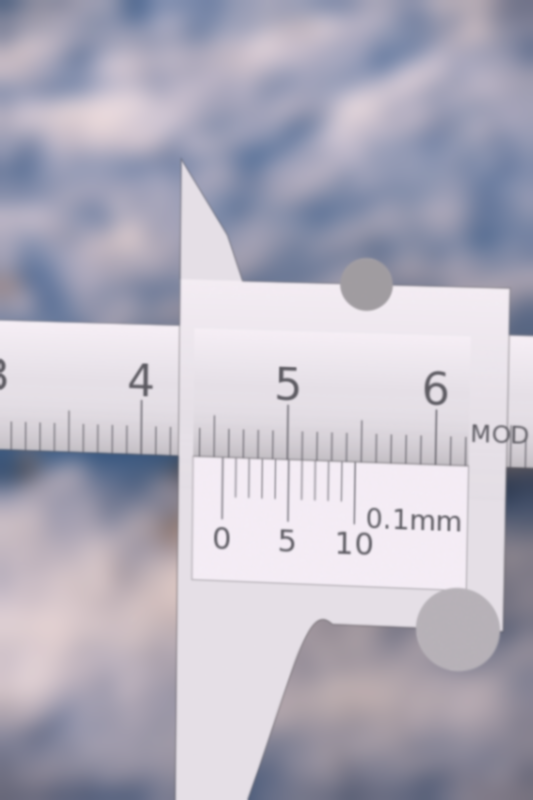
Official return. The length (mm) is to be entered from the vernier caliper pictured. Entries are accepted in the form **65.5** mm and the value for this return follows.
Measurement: **45.6** mm
